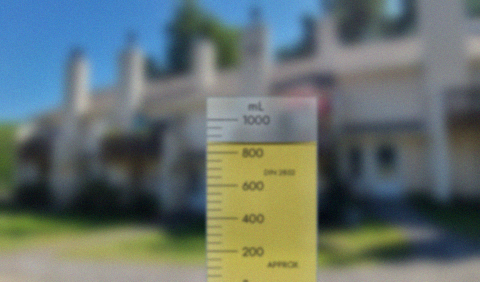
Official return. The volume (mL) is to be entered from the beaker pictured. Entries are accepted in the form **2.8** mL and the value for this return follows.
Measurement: **850** mL
